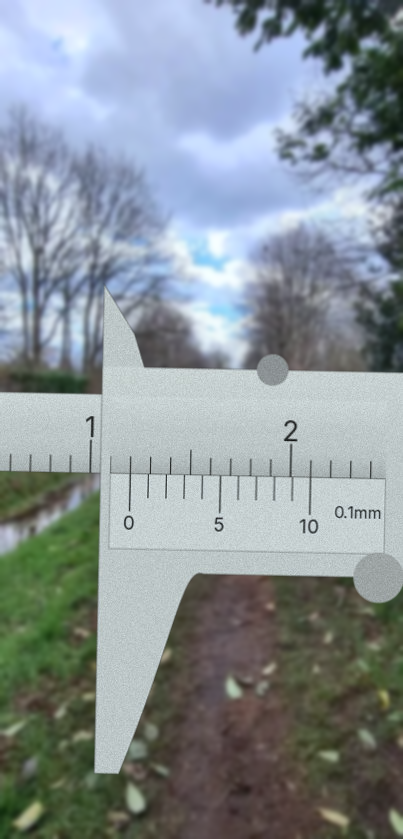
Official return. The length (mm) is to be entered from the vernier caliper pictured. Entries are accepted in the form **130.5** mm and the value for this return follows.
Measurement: **12.0** mm
